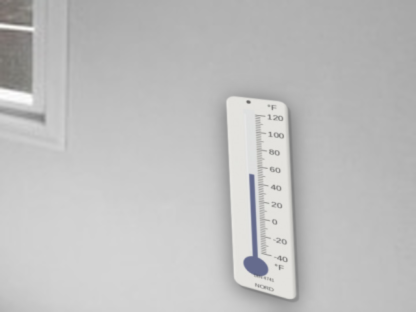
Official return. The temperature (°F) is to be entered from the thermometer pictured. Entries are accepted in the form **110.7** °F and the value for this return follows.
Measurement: **50** °F
